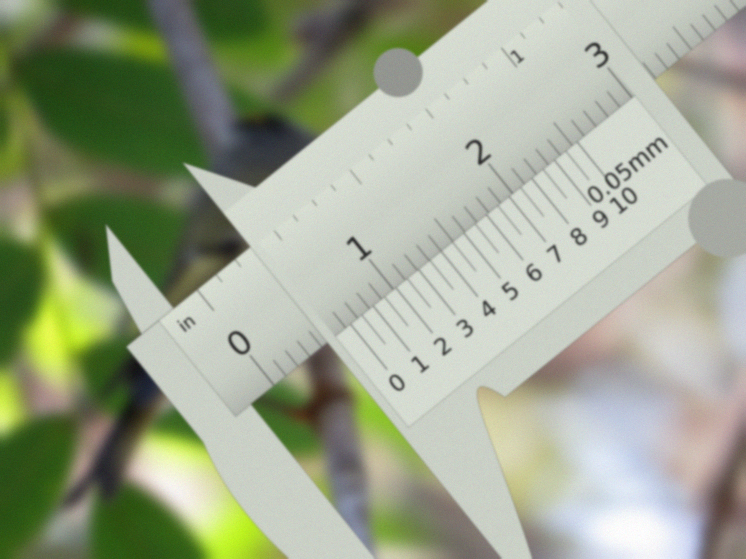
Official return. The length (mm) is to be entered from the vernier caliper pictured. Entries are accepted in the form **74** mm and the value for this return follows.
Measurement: **6.4** mm
